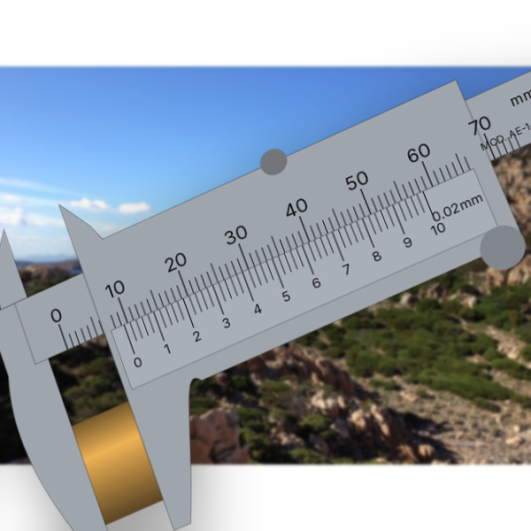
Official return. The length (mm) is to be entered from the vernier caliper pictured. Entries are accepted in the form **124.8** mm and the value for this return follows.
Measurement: **9.4** mm
